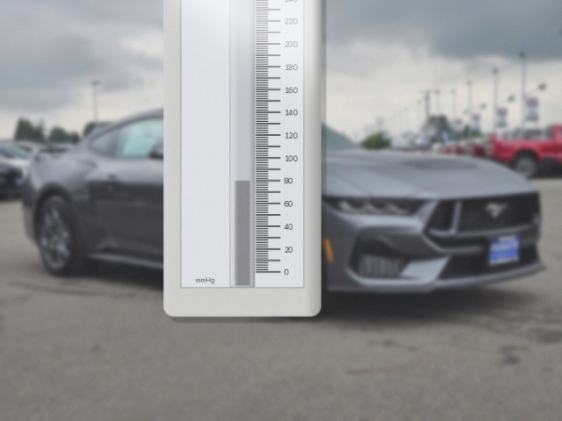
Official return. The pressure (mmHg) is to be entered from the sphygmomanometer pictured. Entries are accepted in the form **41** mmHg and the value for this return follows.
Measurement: **80** mmHg
